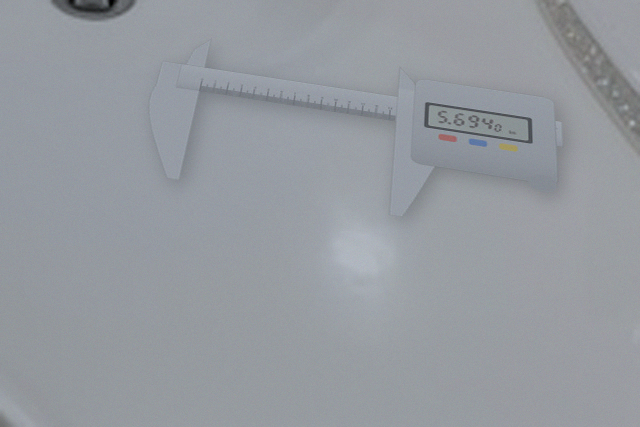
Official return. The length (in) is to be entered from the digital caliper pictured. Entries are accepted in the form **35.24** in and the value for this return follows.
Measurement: **5.6940** in
